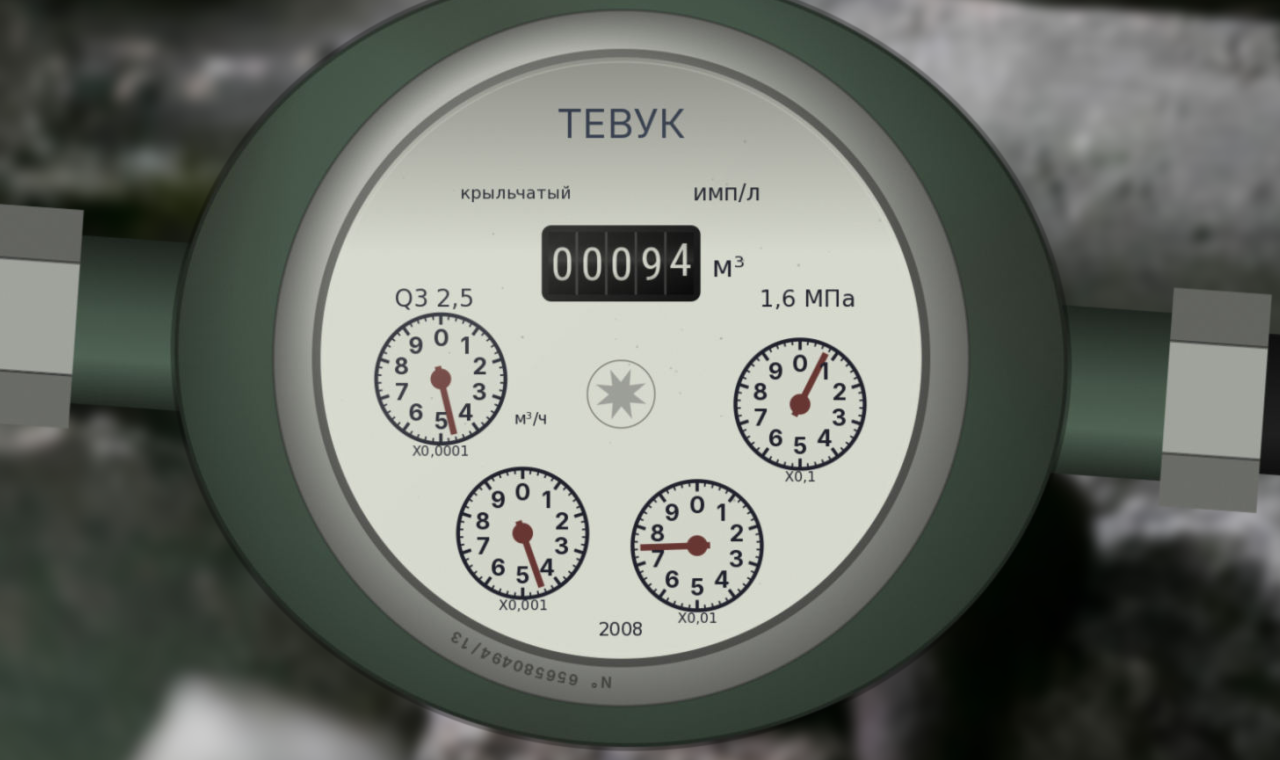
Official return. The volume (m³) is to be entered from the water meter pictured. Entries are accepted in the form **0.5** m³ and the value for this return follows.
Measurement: **94.0744** m³
